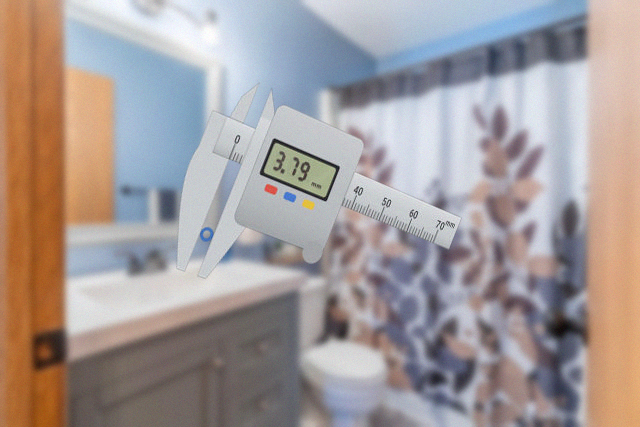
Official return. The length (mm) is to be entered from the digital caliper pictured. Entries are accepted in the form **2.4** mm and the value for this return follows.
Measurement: **3.79** mm
